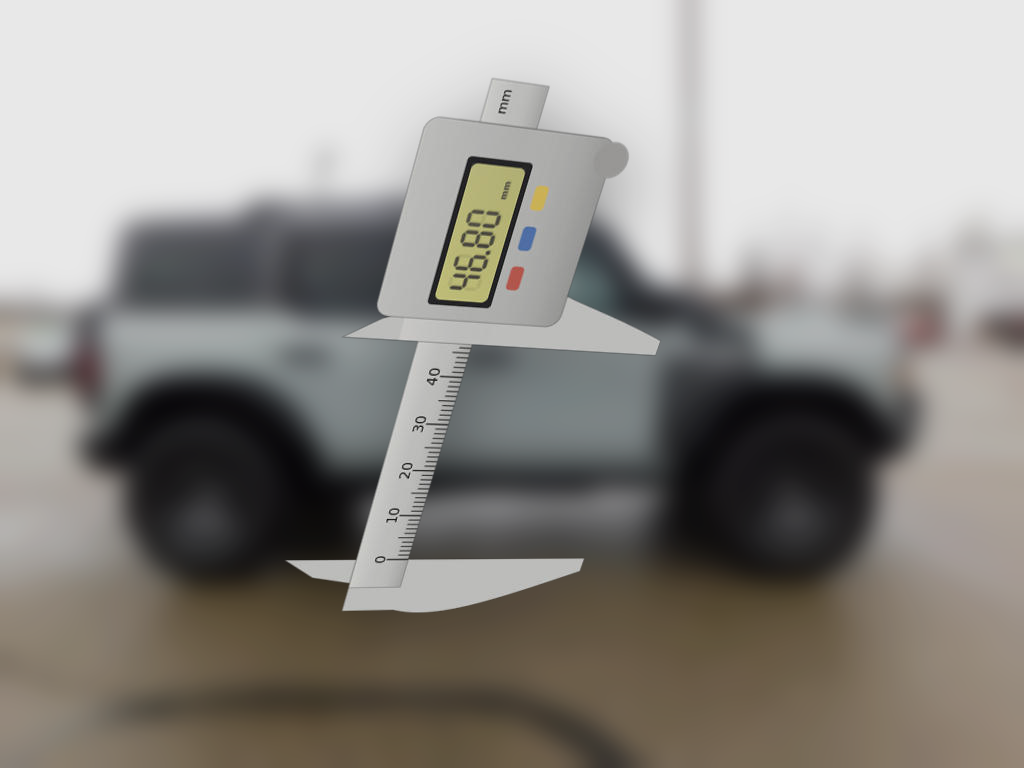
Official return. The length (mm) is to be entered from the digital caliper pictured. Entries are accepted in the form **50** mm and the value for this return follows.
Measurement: **46.80** mm
